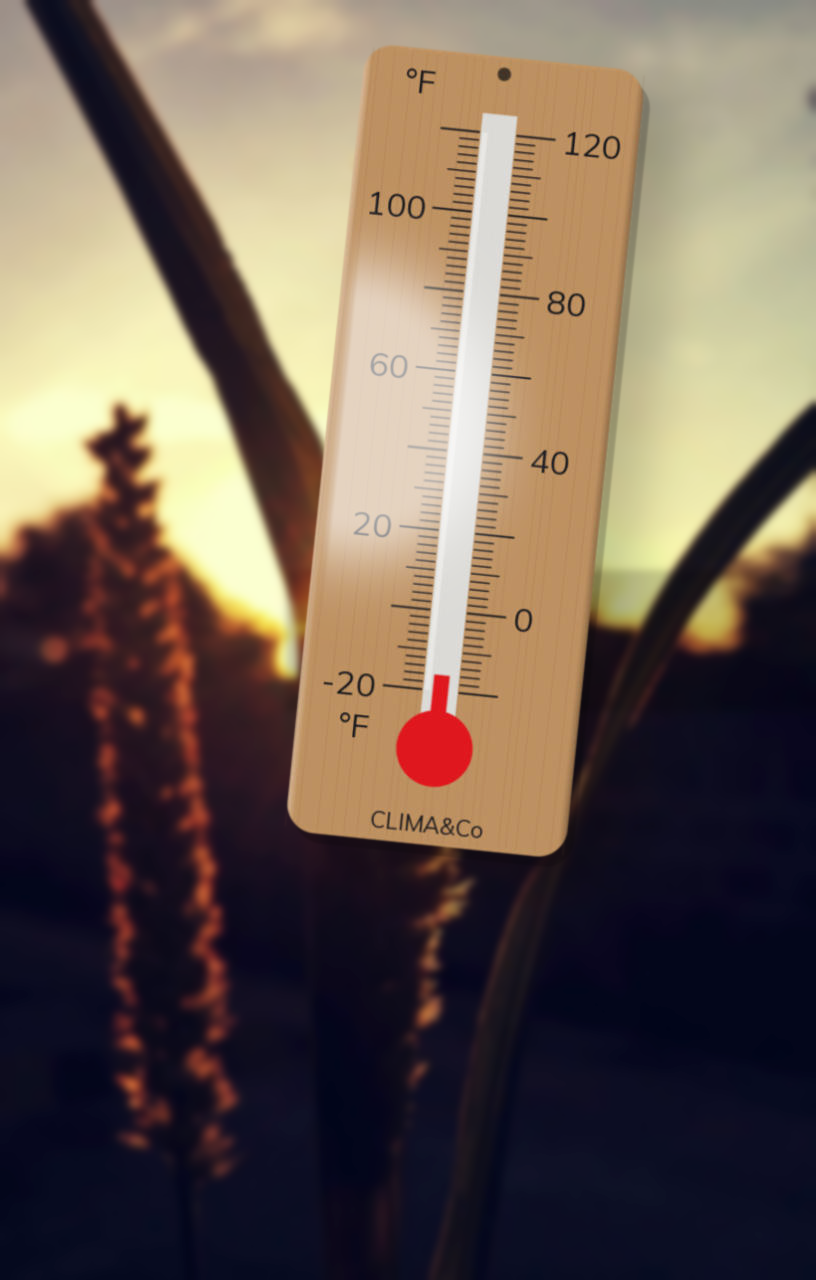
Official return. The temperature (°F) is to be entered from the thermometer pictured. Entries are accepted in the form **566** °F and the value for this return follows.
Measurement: **-16** °F
